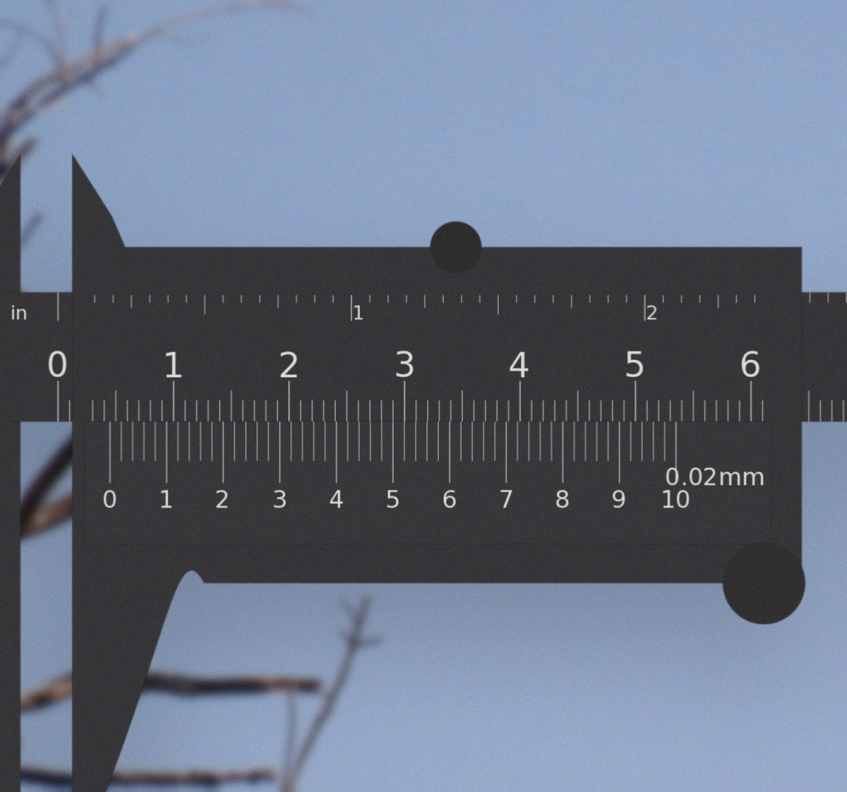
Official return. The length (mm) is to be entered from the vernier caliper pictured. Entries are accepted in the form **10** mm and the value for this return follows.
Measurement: **4.5** mm
